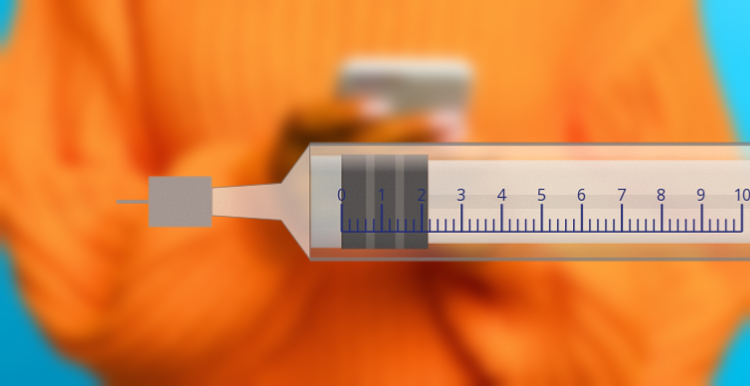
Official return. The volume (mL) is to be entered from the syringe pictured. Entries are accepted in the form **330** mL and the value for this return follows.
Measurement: **0** mL
